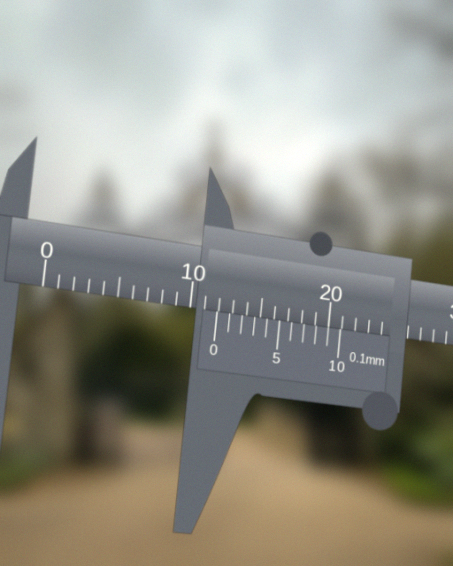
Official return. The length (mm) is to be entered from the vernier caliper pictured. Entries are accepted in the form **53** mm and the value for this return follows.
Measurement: **11.9** mm
